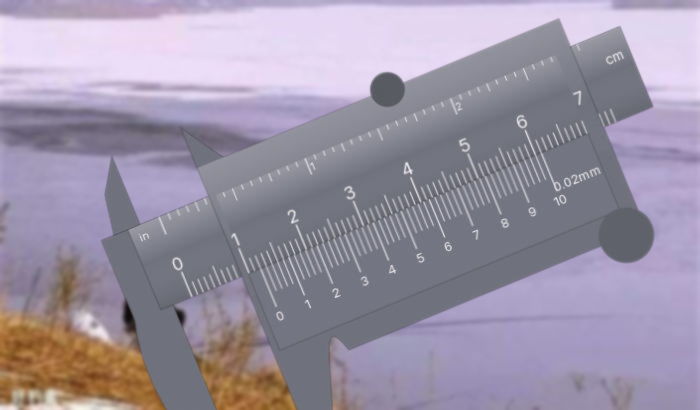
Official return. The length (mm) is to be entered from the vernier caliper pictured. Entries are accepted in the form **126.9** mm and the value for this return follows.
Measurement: **12.0** mm
